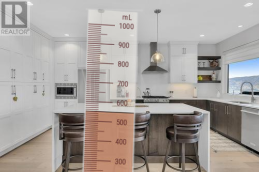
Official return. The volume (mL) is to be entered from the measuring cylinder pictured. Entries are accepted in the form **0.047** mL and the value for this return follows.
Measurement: **550** mL
